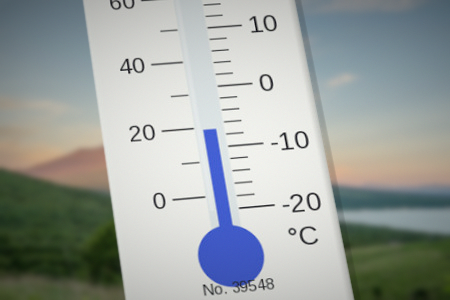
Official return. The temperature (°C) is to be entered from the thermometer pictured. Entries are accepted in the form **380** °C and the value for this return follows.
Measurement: **-7** °C
